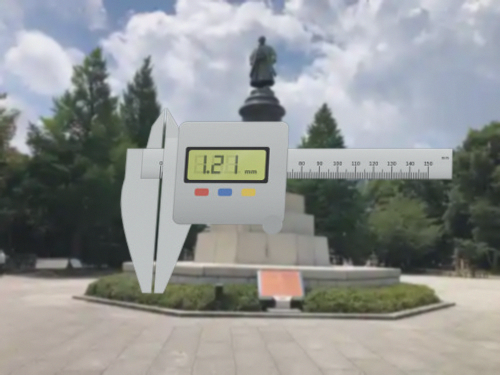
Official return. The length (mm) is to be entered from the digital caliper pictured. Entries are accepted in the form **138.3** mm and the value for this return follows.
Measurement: **1.21** mm
